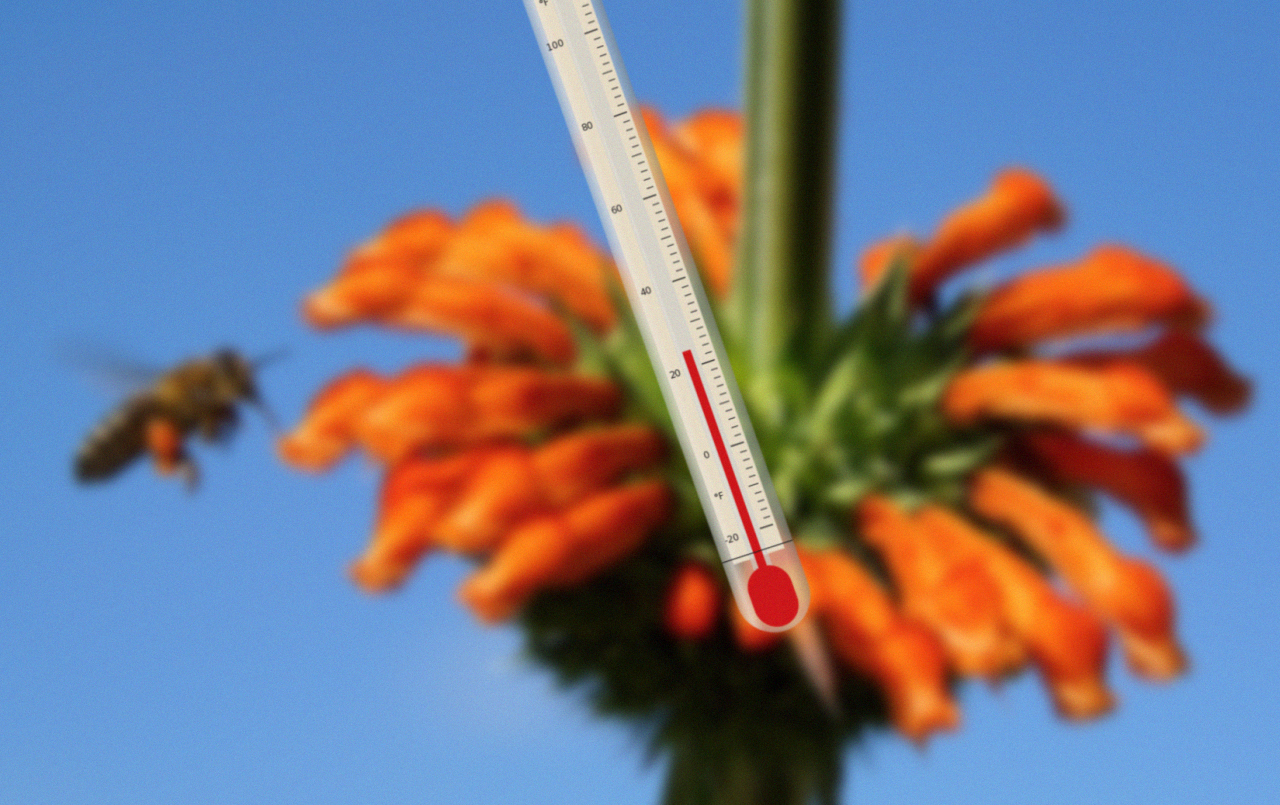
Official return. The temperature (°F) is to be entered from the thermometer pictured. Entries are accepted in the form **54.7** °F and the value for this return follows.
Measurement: **24** °F
